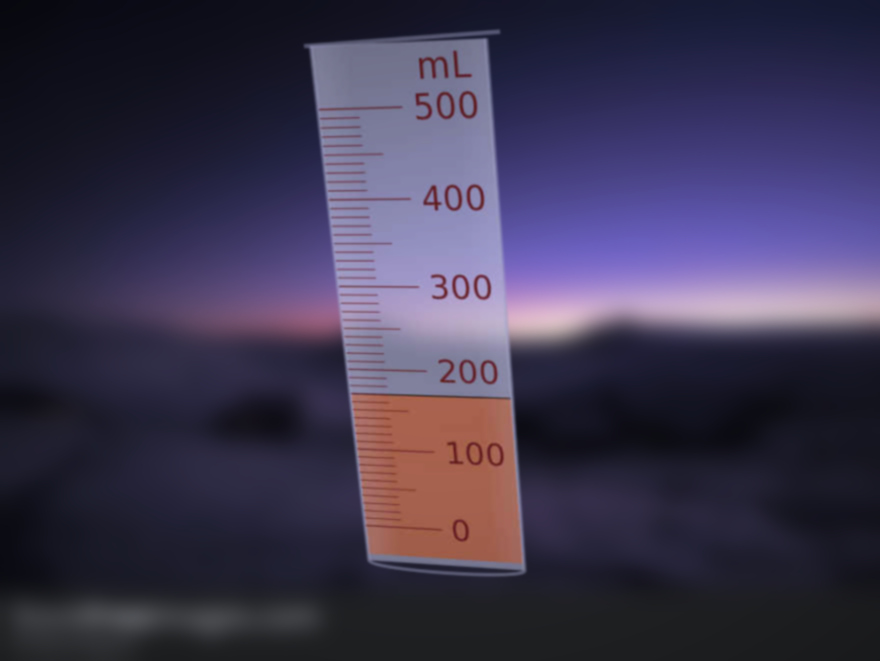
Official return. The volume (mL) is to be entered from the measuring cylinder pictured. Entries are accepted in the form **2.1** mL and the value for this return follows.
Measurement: **170** mL
